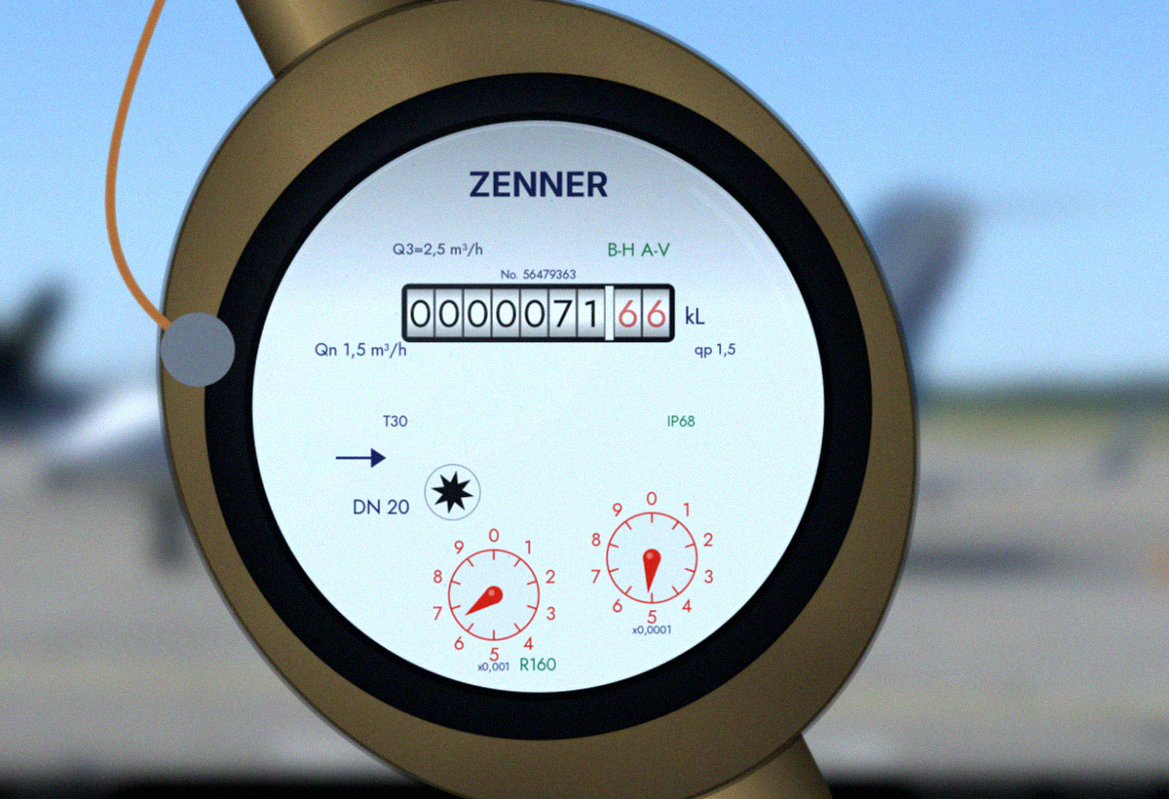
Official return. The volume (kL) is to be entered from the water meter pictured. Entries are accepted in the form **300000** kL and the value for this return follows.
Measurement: **71.6665** kL
